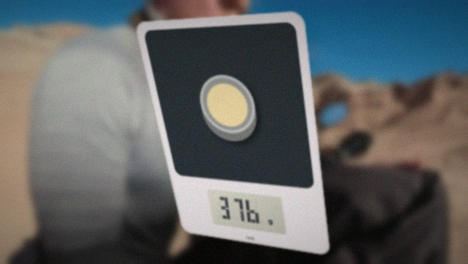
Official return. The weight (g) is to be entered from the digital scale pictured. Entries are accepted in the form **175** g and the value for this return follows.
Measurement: **376** g
